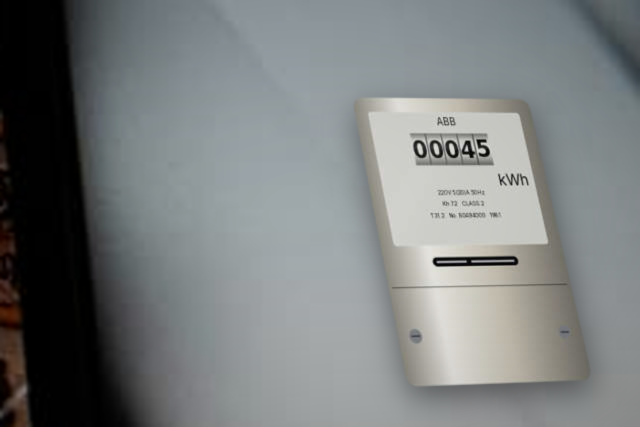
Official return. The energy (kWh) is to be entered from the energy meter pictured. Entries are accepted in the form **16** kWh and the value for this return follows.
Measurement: **45** kWh
